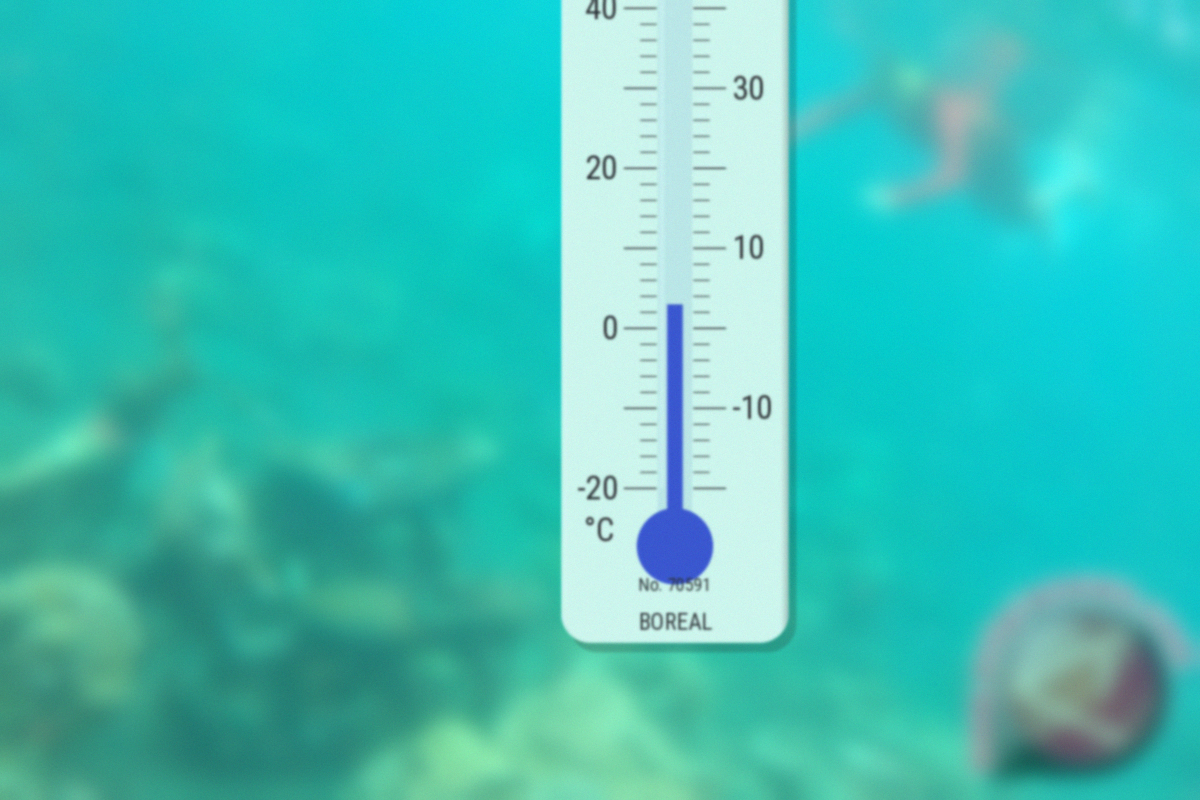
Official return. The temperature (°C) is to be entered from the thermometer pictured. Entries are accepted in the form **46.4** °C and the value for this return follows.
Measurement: **3** °C
